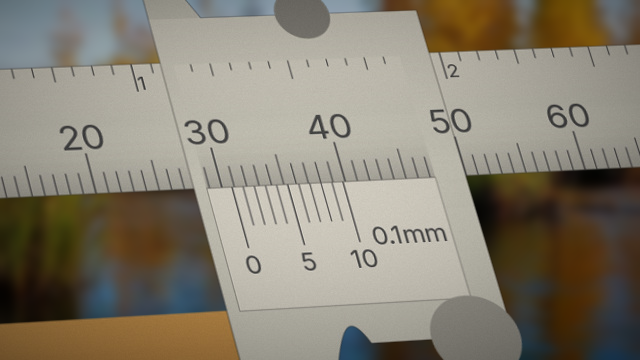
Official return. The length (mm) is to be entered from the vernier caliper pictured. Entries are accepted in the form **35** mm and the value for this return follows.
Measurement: **30.8** mm
